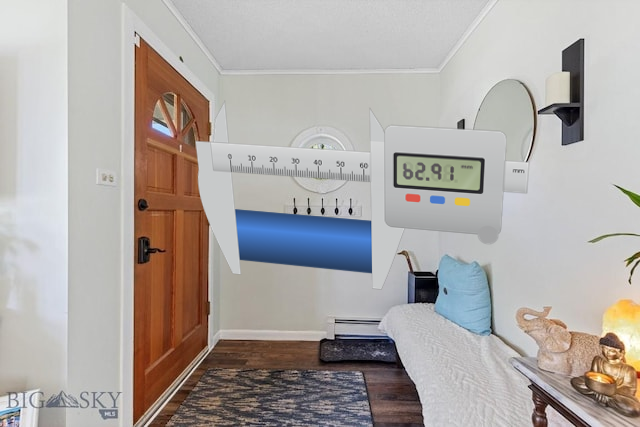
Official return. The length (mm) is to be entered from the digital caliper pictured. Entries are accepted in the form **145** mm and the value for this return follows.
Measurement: **62.91** mm
